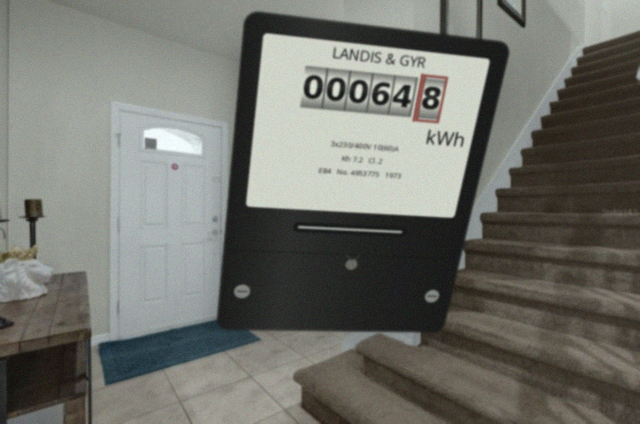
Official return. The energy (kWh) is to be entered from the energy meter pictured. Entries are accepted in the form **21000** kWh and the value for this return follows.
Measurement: **64.8** kWh
